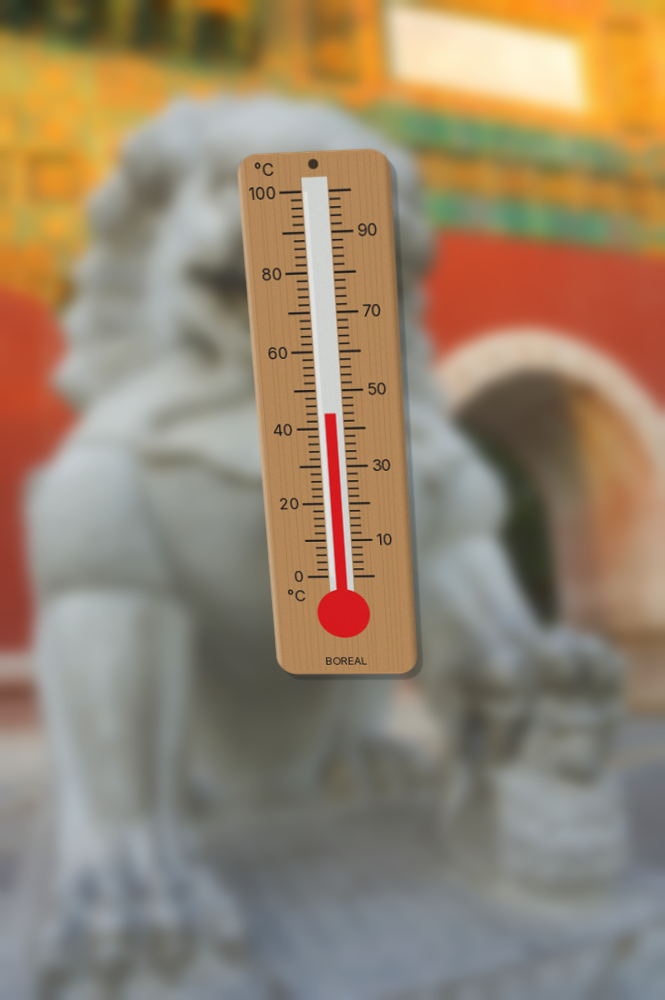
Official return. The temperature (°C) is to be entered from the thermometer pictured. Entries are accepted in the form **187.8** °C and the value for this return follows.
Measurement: **44** °C
